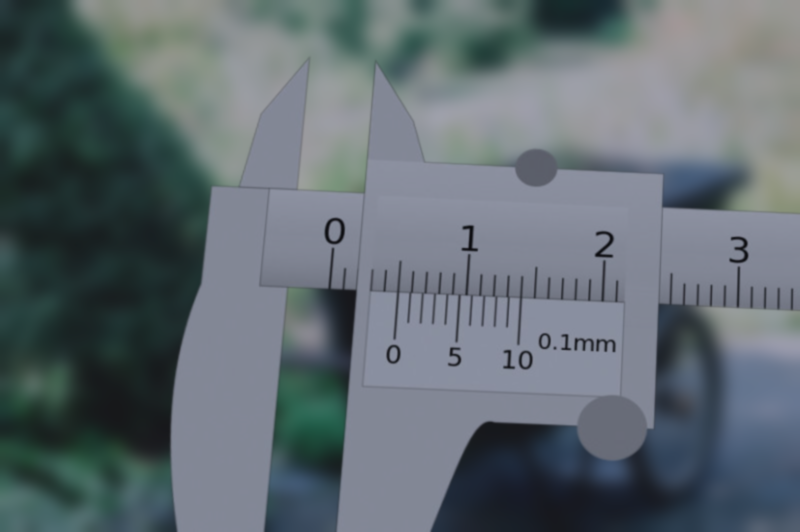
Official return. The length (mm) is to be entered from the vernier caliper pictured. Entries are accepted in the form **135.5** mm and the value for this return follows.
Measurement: **5.0** mm
